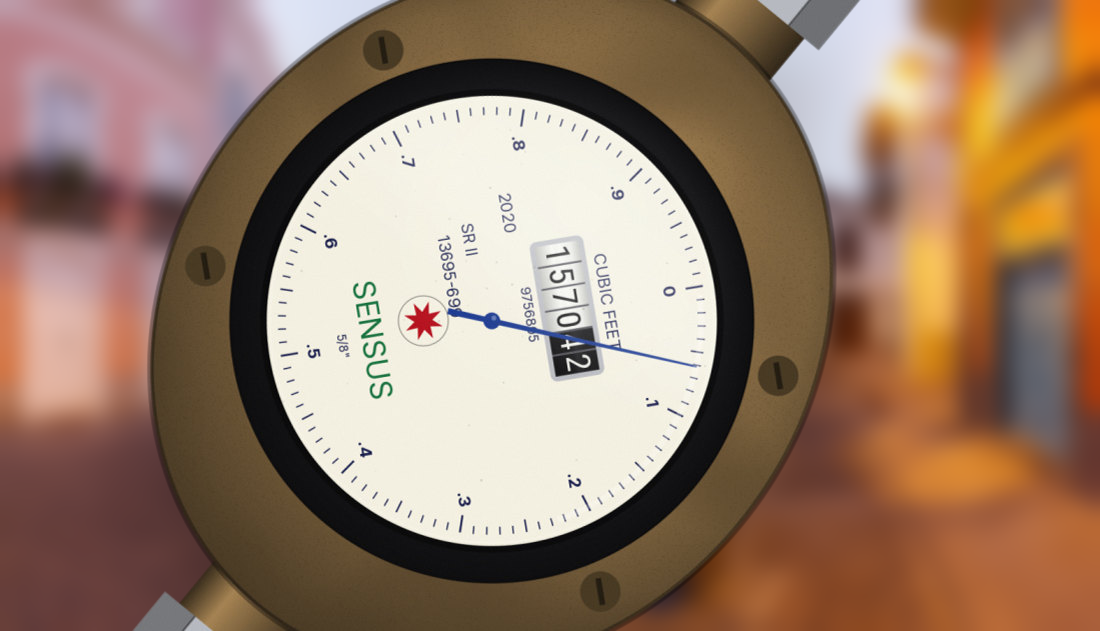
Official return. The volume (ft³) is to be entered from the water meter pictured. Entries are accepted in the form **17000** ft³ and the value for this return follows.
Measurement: **157042.06** ft³
